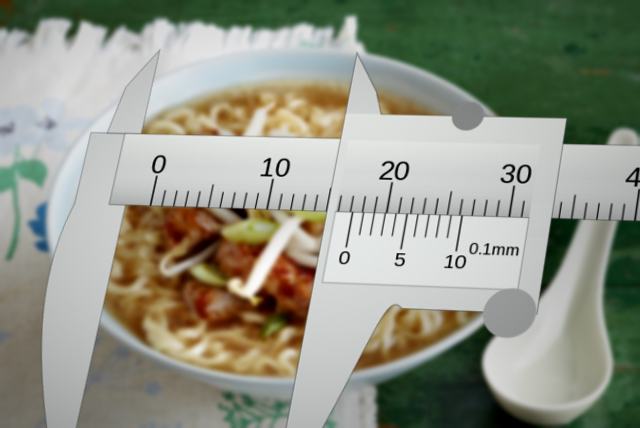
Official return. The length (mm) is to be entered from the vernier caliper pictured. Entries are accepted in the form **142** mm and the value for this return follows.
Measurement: **17.2** mm
